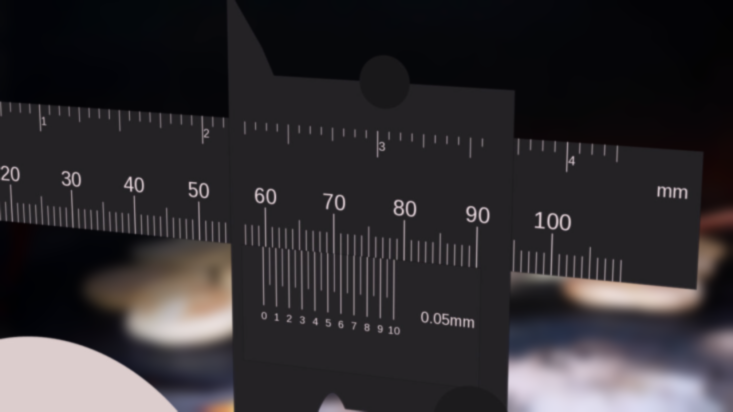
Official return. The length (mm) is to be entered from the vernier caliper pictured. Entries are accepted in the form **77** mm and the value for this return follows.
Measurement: **59.6** mm
